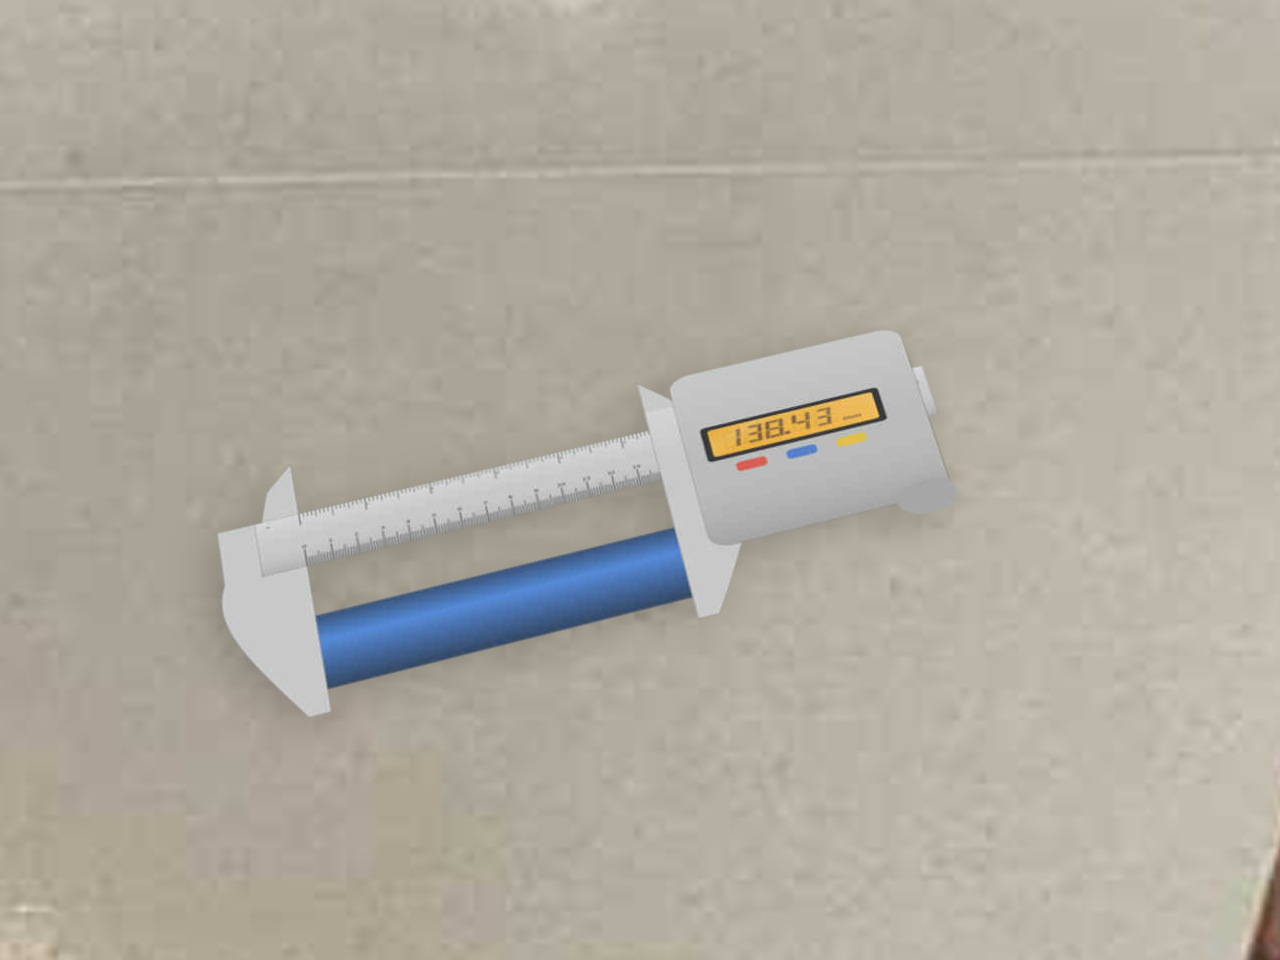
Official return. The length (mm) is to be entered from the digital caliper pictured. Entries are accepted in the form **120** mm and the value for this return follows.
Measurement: **138.43** mm
